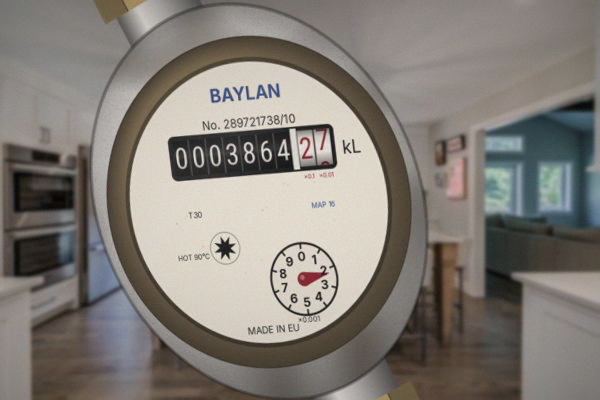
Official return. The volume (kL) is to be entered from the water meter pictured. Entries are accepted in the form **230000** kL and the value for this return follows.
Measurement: **3864.272** kL
